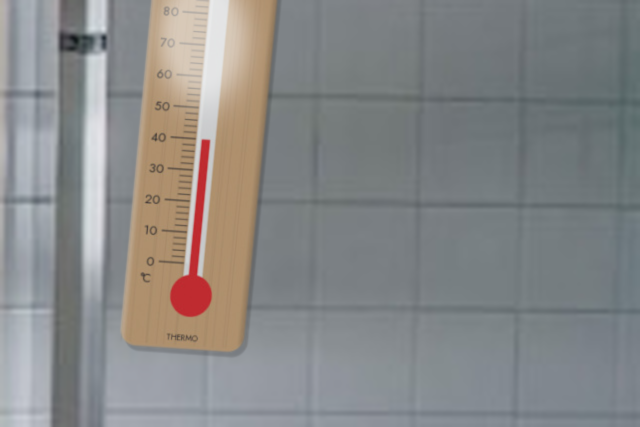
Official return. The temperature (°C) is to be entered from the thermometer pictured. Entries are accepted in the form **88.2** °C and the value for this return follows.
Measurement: **40** °C
